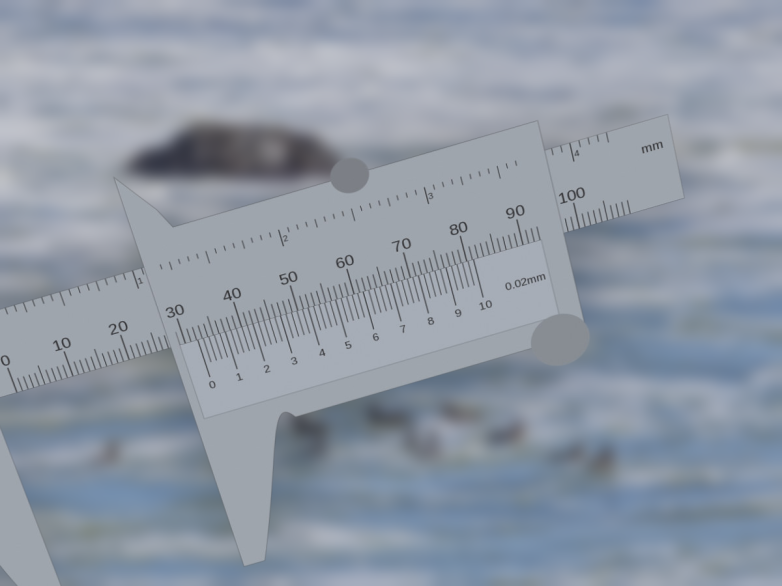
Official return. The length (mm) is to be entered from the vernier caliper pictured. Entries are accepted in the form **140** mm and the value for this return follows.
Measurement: **32.2** mm
